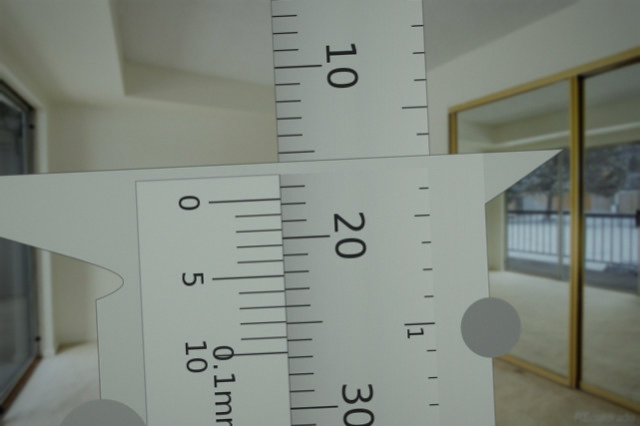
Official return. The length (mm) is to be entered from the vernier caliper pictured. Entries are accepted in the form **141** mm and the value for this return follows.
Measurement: **17.7** mm
